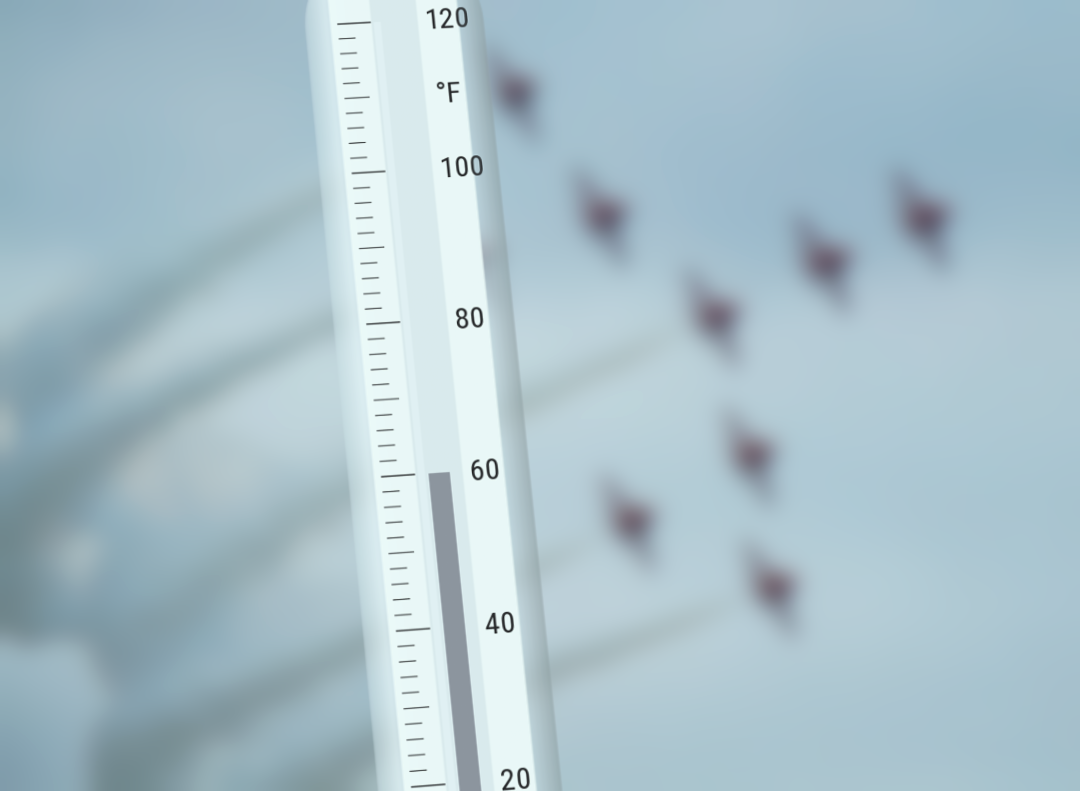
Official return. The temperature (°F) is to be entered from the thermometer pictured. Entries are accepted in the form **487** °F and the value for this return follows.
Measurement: **60** °F
